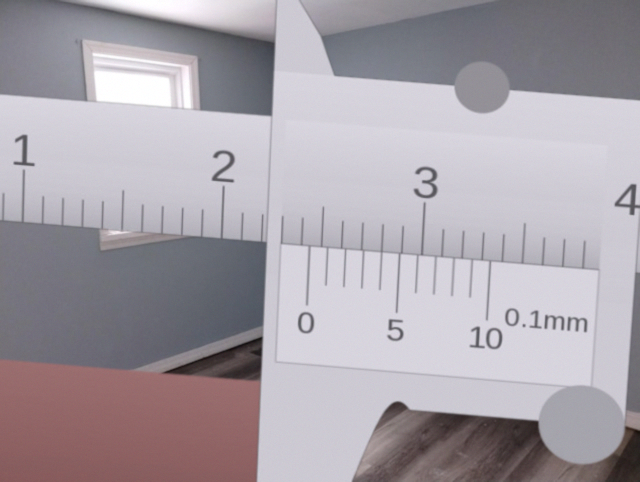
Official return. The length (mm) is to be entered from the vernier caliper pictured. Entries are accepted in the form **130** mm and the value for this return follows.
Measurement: **24.4** mm
